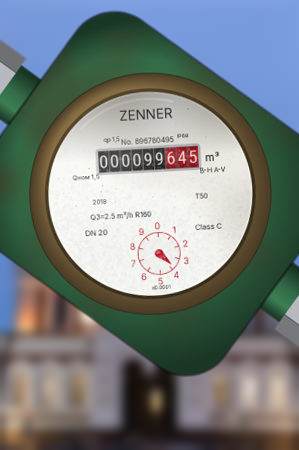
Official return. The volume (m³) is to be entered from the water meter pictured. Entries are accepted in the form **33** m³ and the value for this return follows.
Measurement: **99.6453** m³
